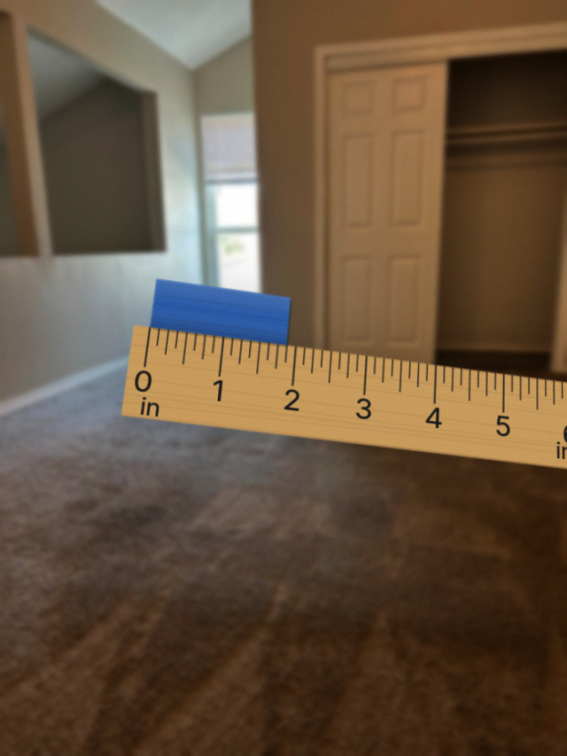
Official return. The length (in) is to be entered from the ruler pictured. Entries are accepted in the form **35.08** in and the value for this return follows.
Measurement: **1.875** in
